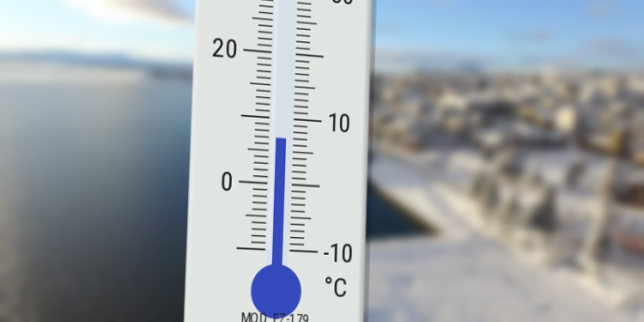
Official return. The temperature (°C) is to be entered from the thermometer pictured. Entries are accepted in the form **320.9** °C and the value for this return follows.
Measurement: **7** °C
